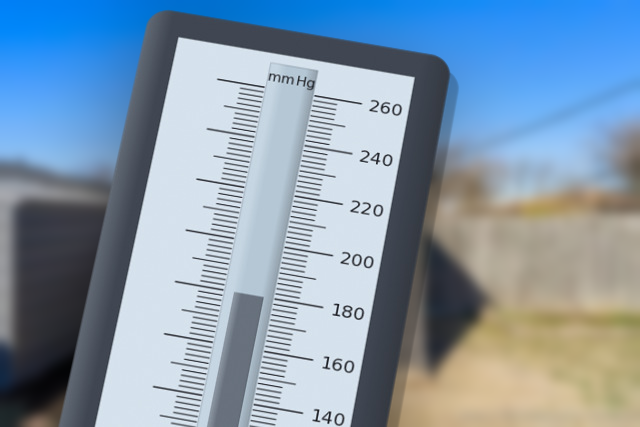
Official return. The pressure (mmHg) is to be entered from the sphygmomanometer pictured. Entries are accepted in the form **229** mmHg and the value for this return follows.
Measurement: **180** mmHg
